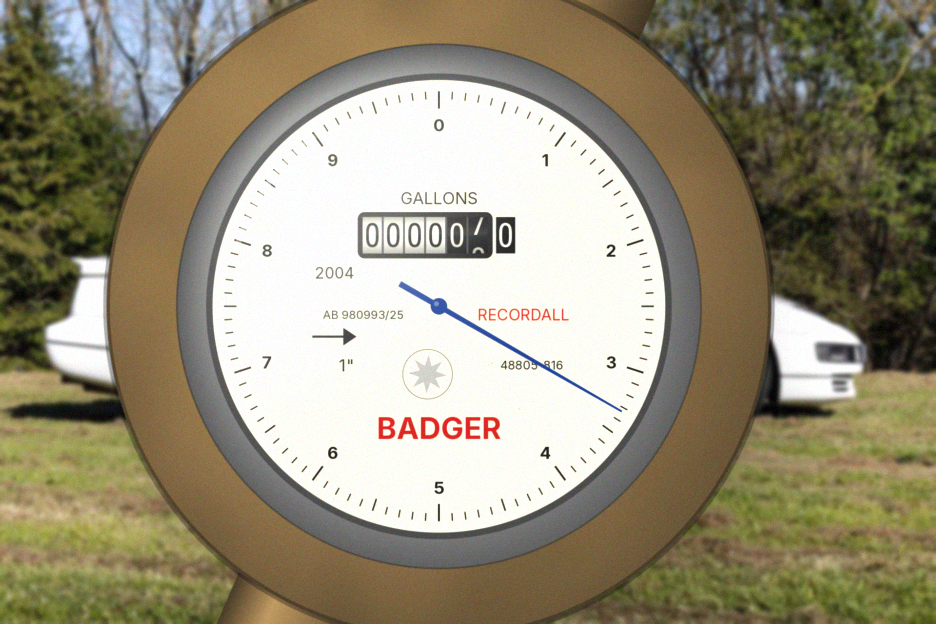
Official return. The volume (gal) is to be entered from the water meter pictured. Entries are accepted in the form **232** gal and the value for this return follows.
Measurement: **73.3** gal
